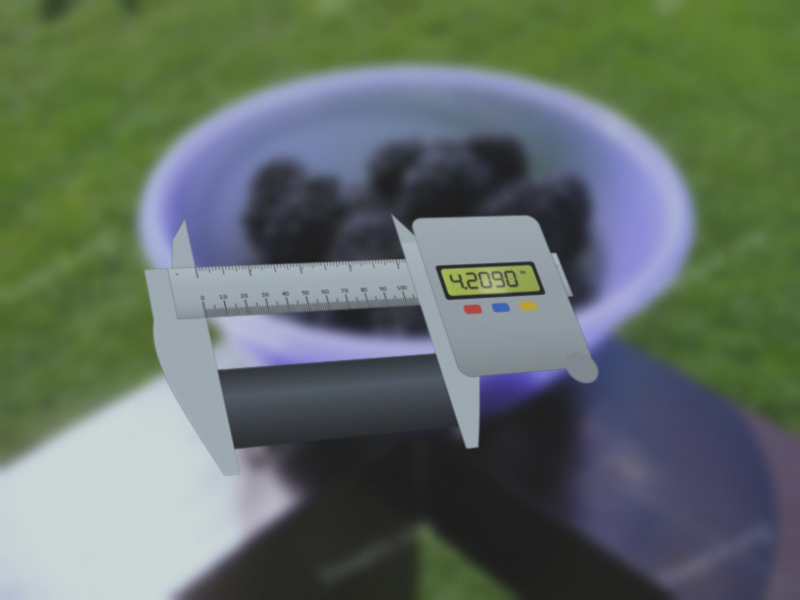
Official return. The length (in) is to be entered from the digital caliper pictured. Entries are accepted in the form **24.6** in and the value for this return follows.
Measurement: **4.2090** in
